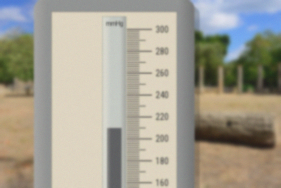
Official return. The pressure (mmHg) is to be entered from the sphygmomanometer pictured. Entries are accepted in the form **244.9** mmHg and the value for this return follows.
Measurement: **210** mmHg
